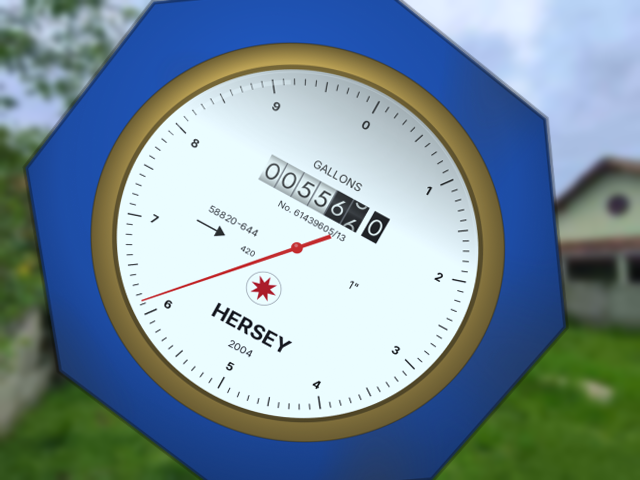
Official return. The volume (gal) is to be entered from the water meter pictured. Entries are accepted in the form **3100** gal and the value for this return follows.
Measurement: **55656.1** gal
